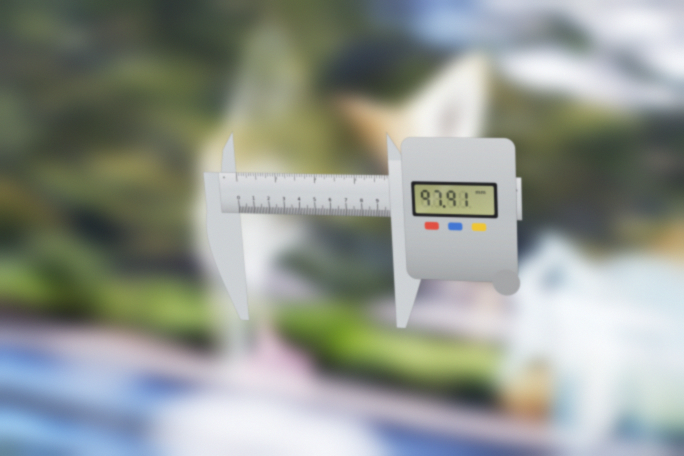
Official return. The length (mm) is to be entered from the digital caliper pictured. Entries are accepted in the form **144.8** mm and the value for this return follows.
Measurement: **97.91** mm
